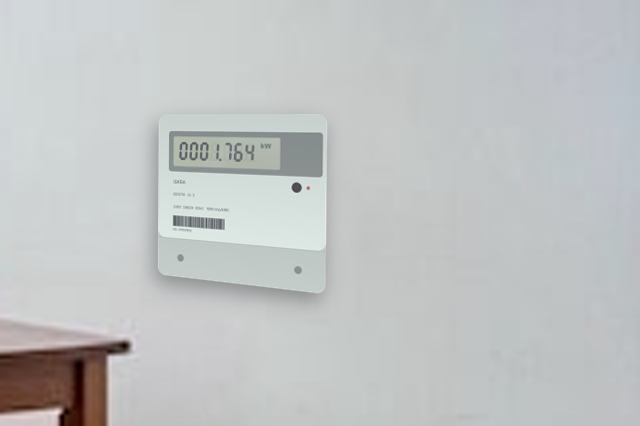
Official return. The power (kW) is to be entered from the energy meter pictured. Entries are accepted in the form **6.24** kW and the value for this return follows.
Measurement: **1.764** kW
